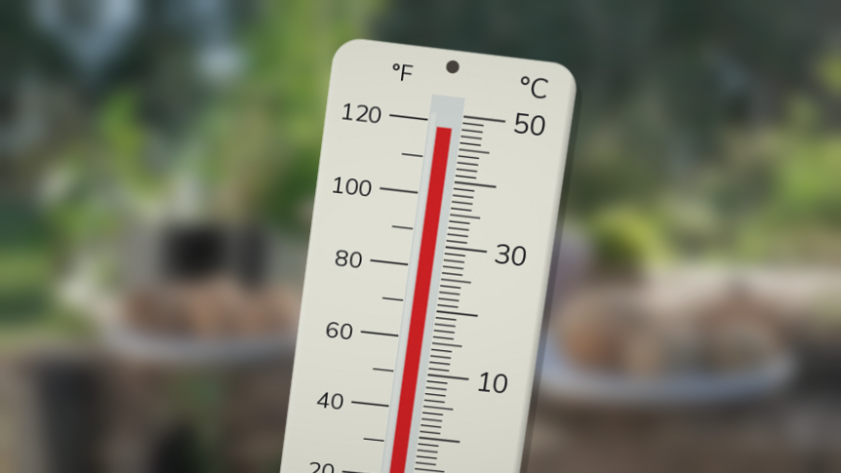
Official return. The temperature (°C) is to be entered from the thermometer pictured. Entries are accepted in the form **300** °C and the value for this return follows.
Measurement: **48** °C
